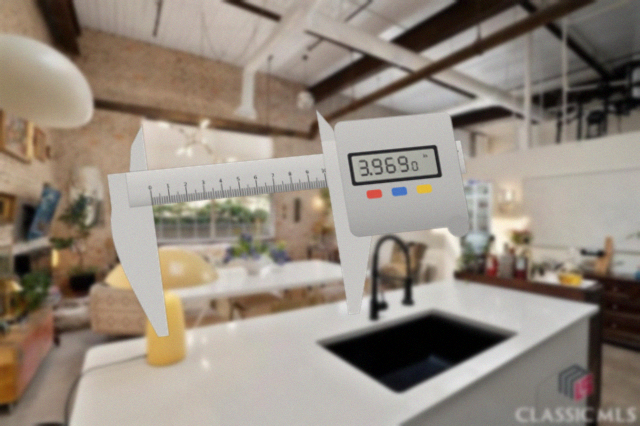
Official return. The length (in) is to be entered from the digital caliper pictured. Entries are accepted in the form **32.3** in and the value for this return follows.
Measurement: **3.9690** in
